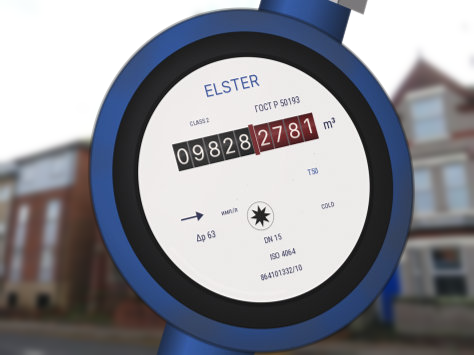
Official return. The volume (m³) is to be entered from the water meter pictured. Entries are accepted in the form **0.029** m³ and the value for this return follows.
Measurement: **9828.2781** m³
